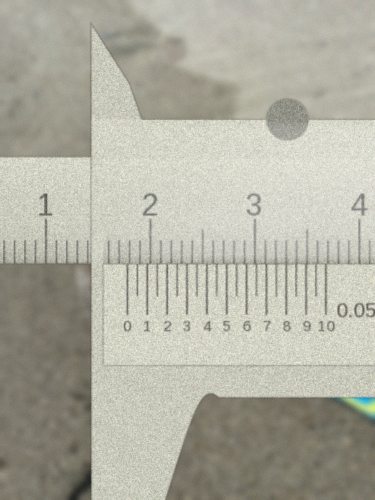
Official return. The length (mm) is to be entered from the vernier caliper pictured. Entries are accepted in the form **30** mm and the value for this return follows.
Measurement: **17.8** mm
